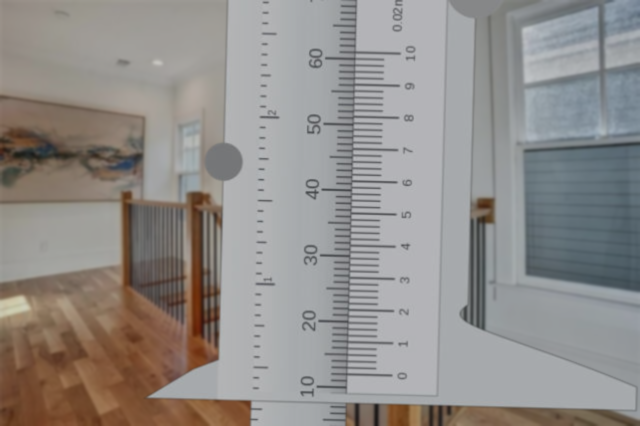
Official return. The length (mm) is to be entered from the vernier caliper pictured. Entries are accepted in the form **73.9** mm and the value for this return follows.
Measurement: **12.0** mm
